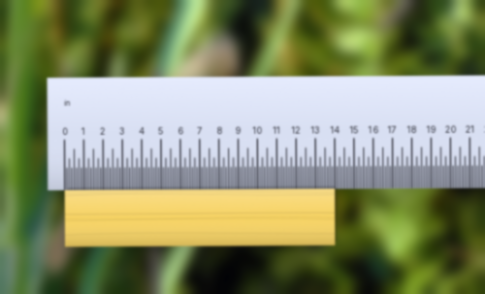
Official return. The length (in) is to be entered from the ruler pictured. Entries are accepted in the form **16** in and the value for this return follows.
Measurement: **14** in
